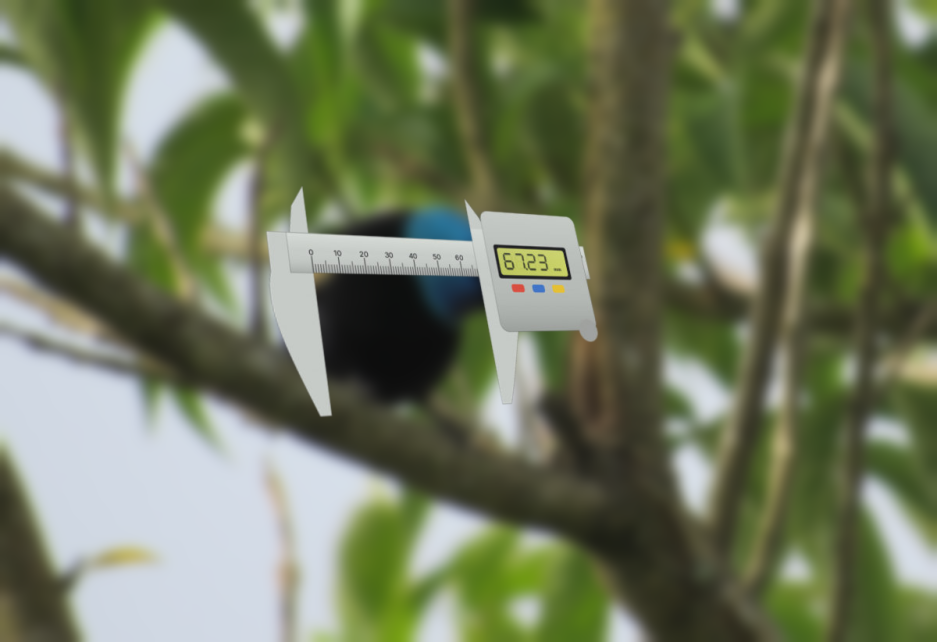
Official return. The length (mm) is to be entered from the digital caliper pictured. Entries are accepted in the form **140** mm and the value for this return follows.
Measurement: **67.23** mm
